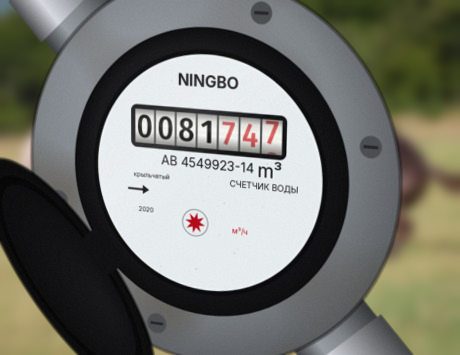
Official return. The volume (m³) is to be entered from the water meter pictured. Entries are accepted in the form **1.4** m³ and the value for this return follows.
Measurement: **81.747** m³
